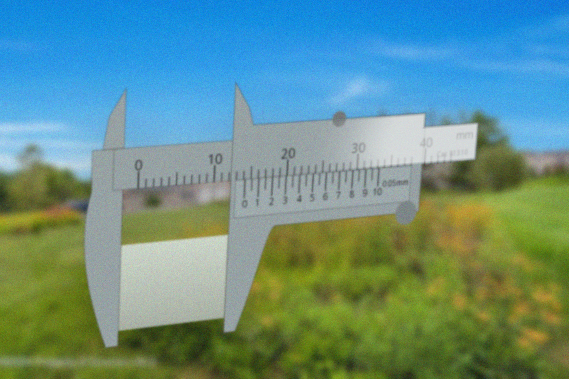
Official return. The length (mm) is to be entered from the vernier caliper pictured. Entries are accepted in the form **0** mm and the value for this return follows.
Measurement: **14.2** mm
